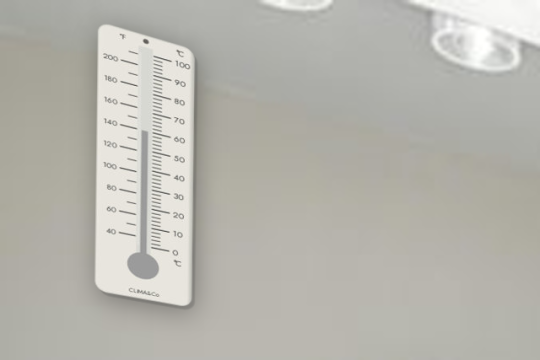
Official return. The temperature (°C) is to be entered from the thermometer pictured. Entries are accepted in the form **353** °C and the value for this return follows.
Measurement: **60** °C
